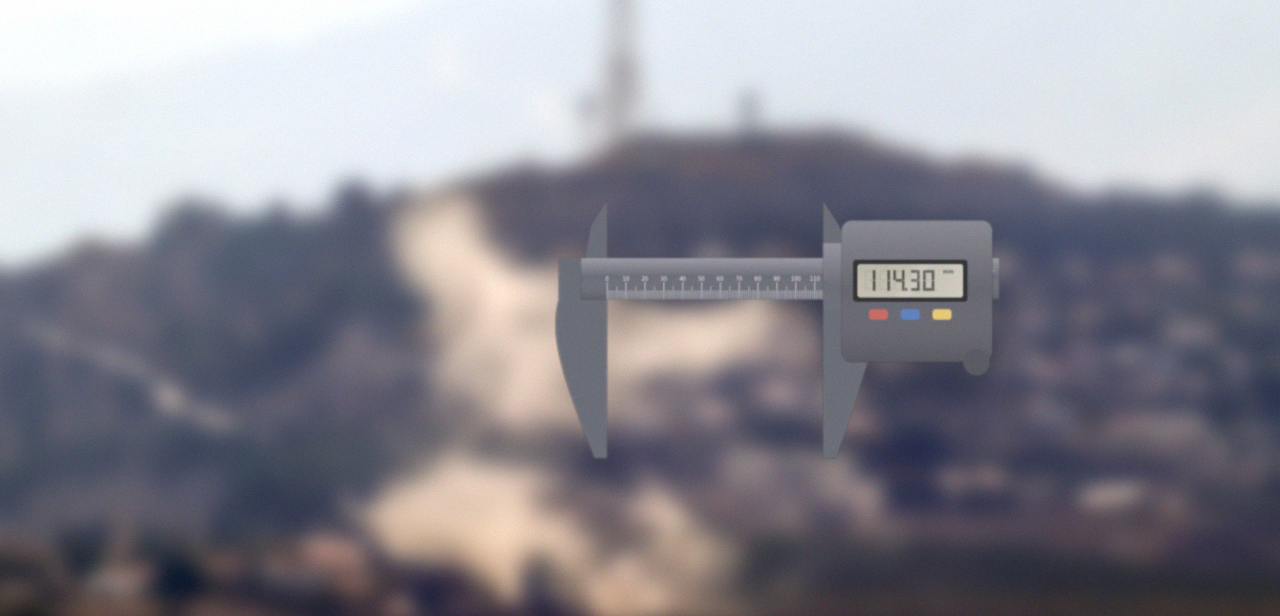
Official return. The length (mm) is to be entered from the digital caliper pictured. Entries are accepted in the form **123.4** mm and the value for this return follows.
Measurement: **114.30** mm
